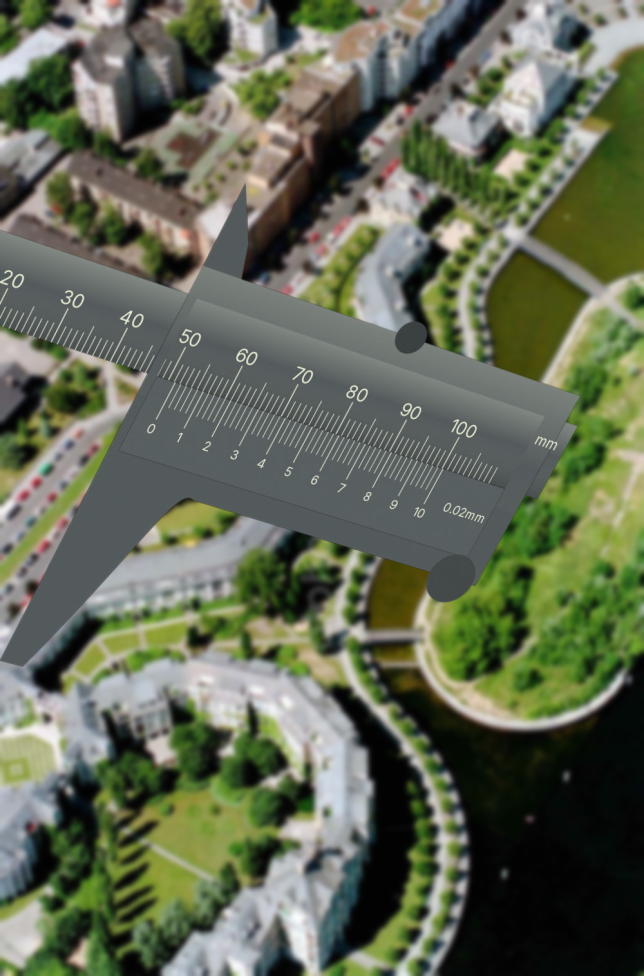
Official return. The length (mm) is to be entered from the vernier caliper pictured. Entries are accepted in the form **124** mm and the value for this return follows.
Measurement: **51.2** mm
